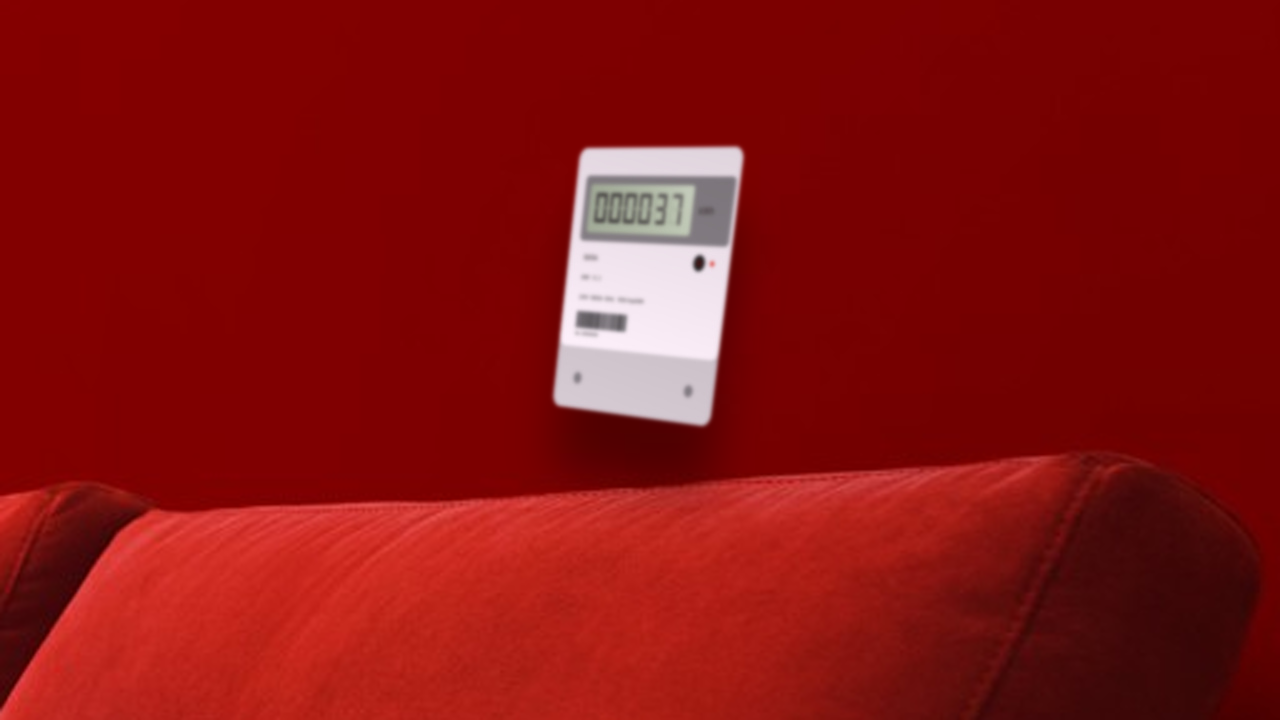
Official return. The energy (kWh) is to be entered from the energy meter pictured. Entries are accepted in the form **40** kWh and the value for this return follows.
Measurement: **37** kWh
